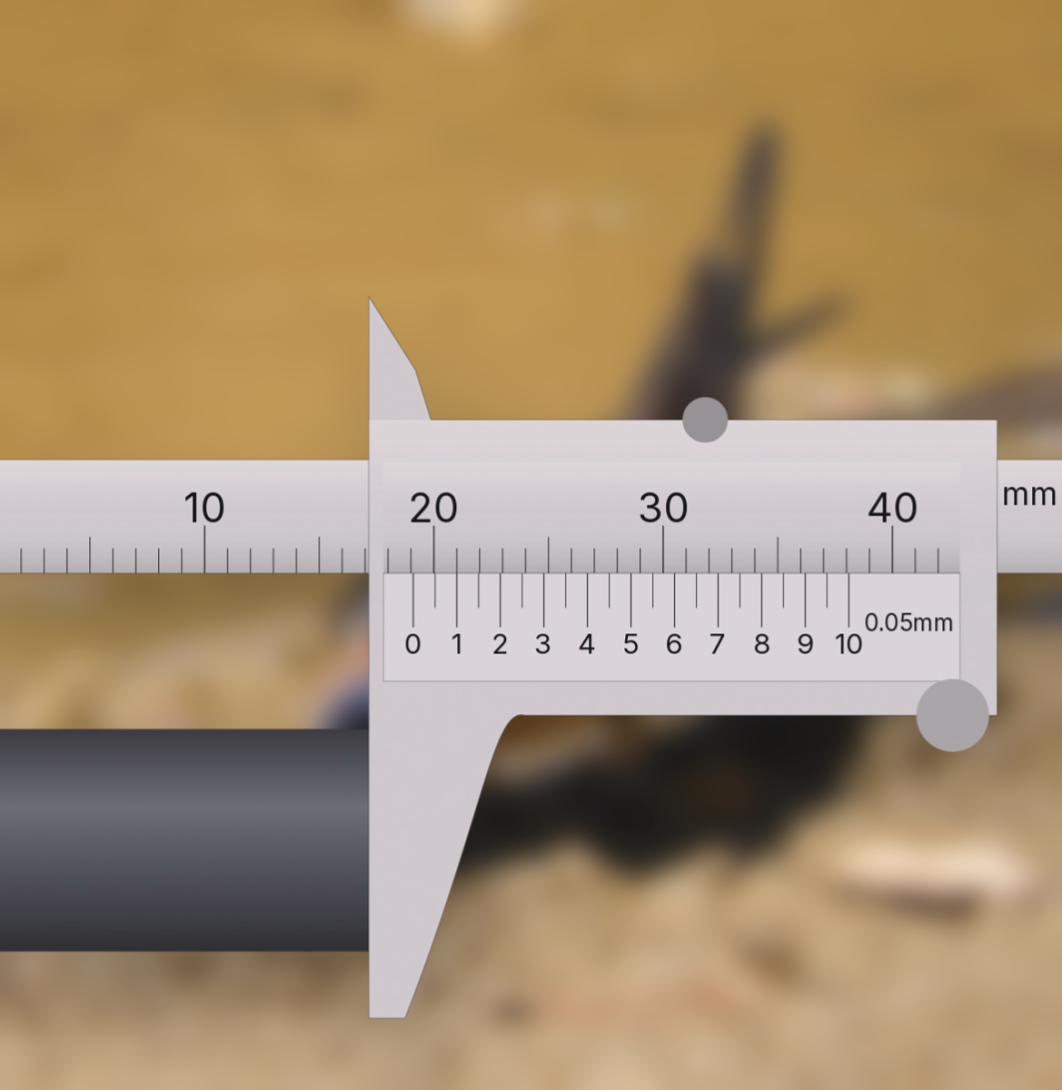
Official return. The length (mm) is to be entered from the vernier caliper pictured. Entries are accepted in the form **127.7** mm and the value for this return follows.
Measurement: **19.10** mm
